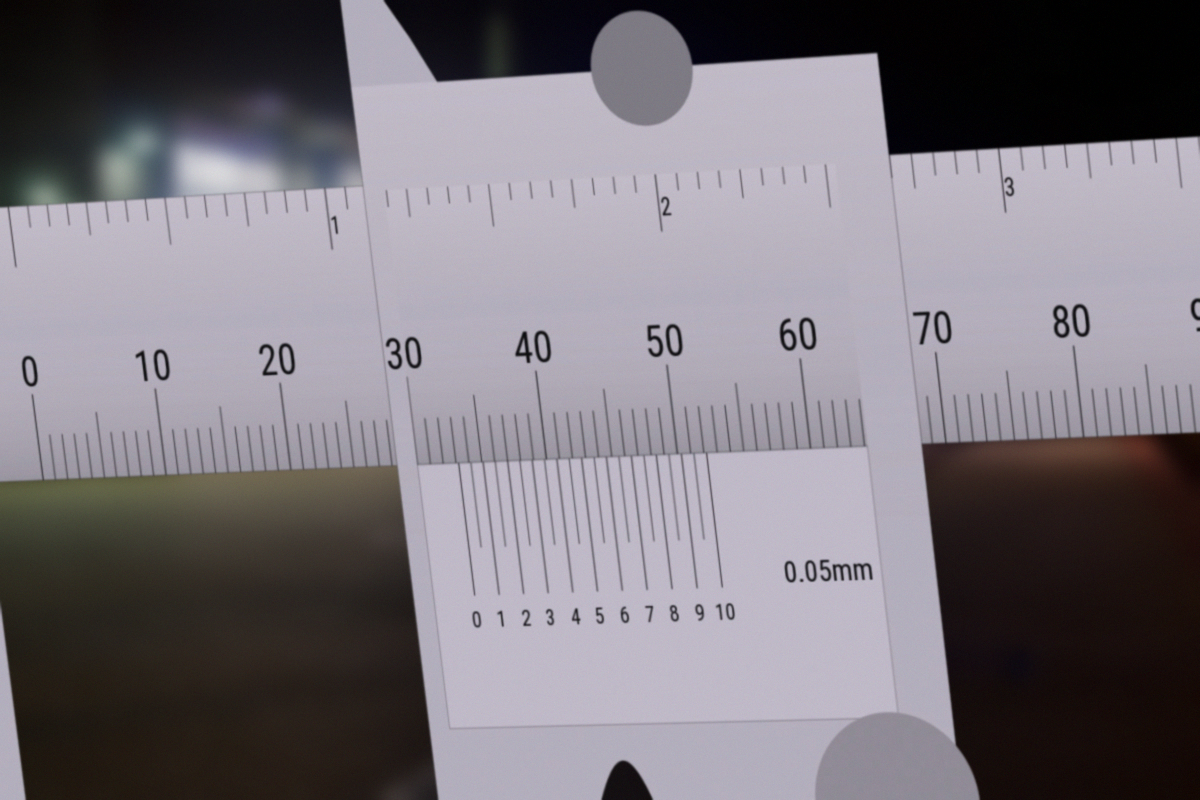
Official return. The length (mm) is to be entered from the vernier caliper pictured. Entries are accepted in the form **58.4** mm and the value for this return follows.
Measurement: **33.2** mm
